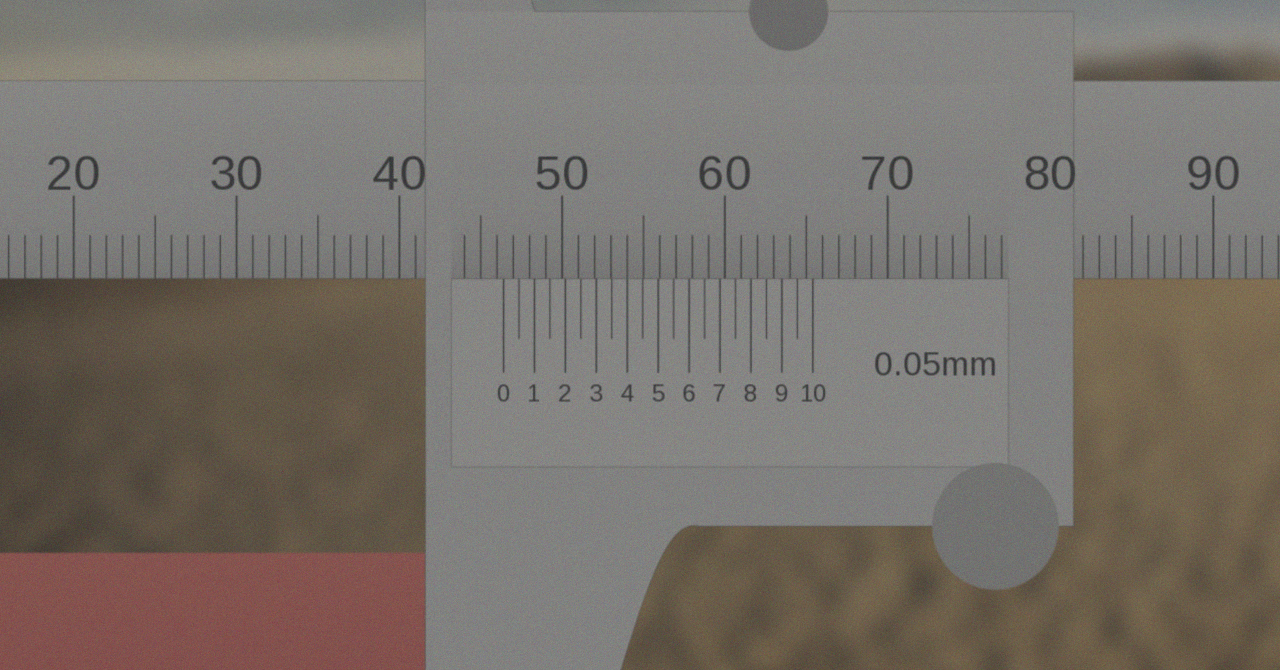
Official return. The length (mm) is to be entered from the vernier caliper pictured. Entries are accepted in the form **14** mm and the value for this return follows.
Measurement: **46.4** mm
